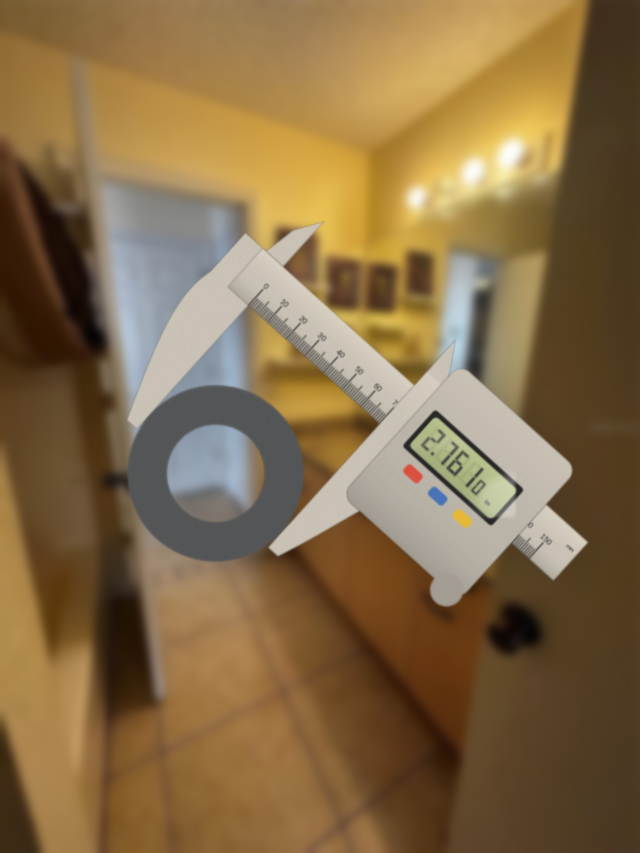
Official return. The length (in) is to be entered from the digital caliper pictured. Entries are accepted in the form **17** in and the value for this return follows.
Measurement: **2.7610** in
